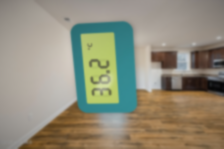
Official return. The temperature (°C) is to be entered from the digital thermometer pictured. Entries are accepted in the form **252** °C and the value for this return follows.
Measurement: **36.2** °C
